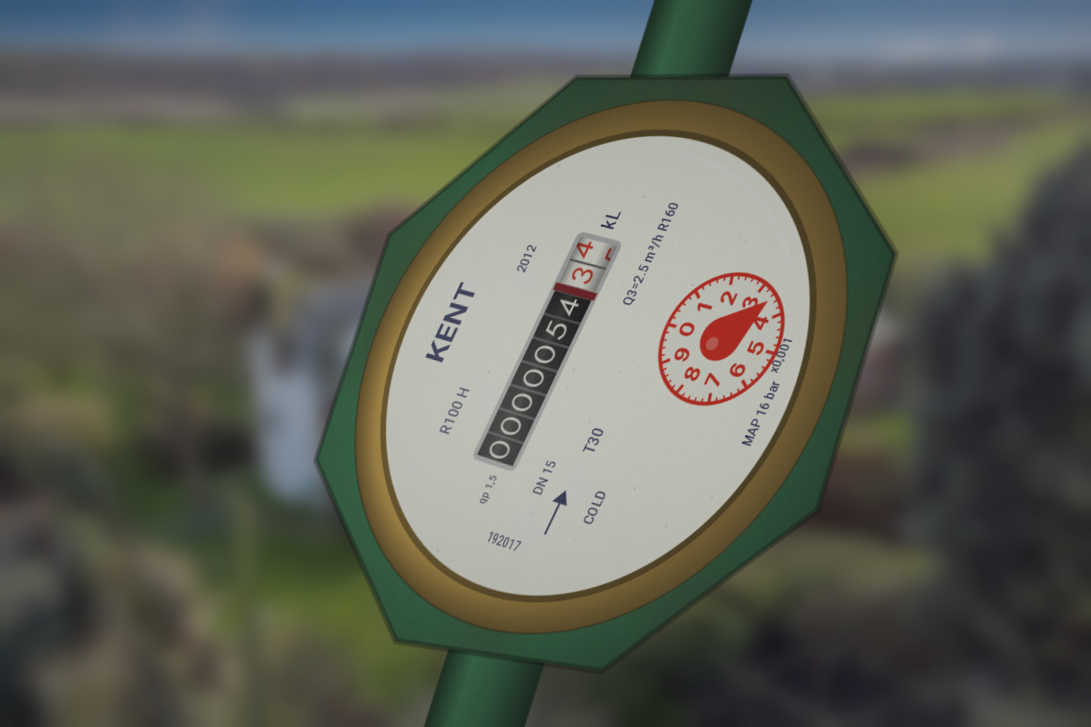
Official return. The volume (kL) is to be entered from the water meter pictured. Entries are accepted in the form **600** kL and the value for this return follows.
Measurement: **54.343** kL
